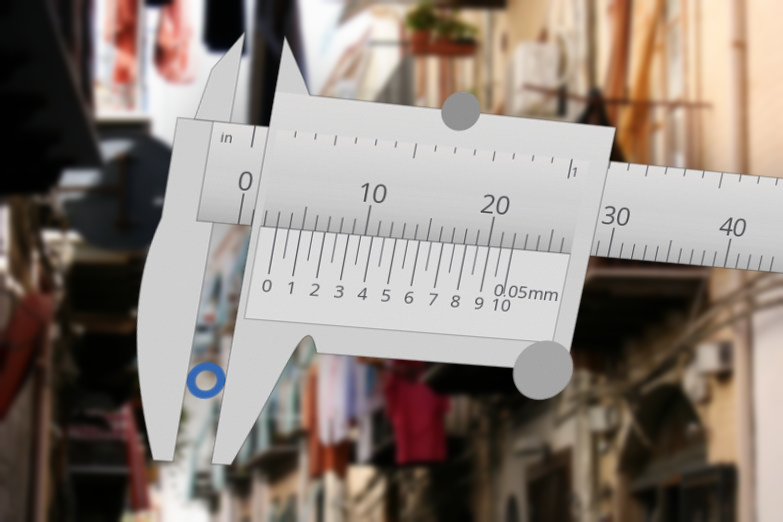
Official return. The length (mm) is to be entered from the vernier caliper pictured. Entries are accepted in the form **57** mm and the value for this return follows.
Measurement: **3.0** mm
